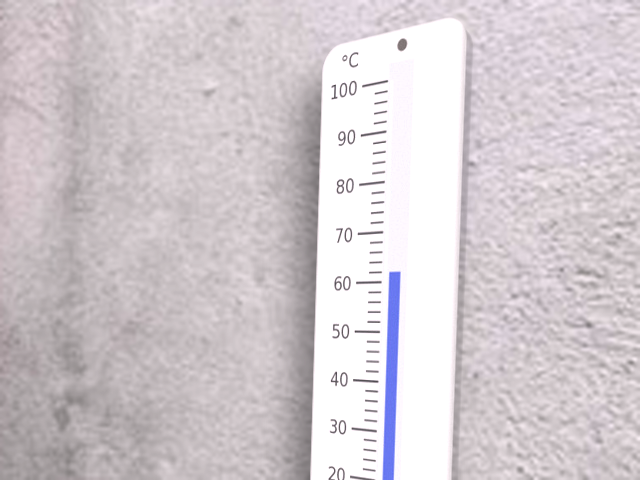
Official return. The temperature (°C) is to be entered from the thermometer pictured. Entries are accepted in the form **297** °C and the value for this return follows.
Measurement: **62** °C
